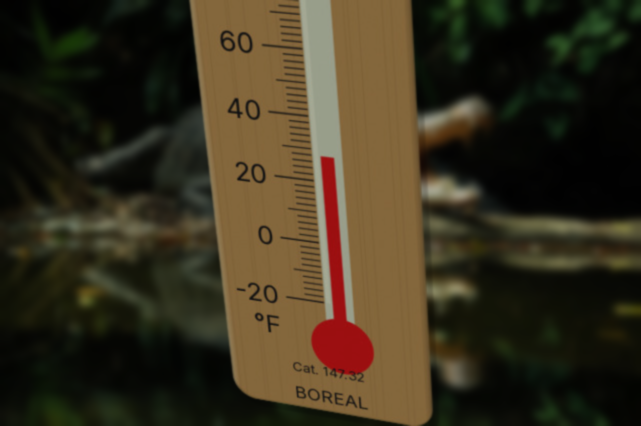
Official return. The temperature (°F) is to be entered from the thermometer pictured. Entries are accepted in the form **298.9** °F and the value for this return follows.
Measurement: **28** °F
